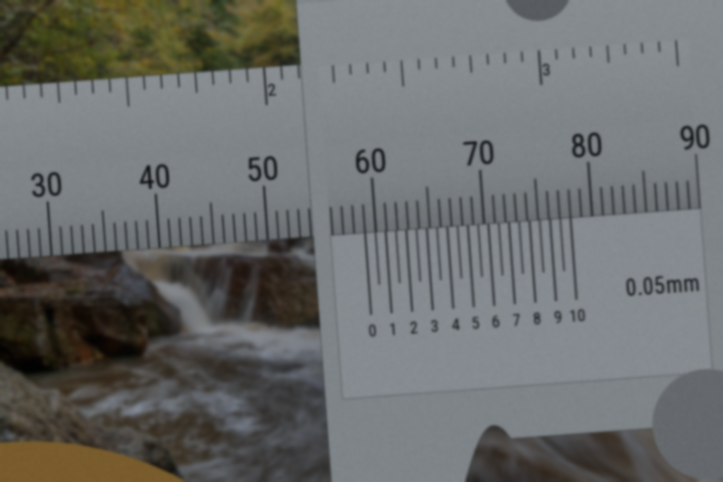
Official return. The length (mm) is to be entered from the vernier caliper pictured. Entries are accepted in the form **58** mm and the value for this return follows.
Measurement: **59.0** mm
